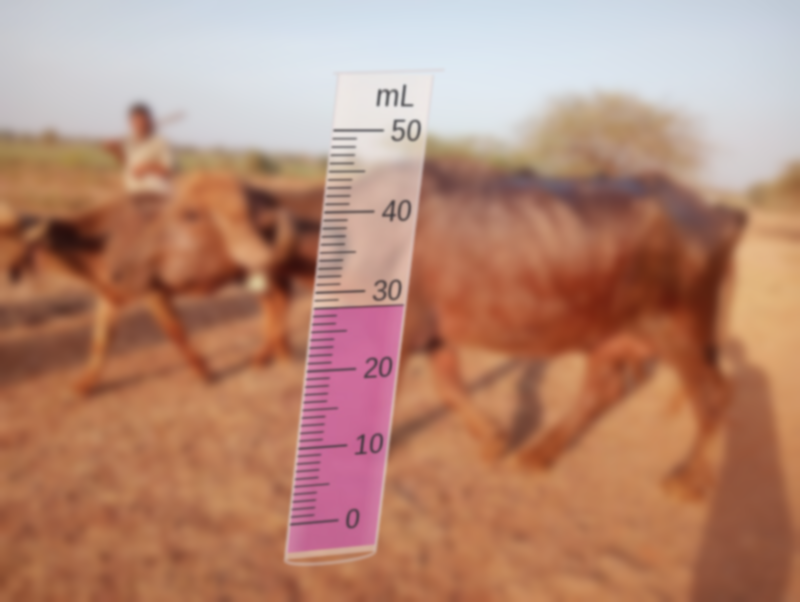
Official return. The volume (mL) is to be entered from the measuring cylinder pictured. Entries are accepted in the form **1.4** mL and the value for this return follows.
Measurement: **28** mL
